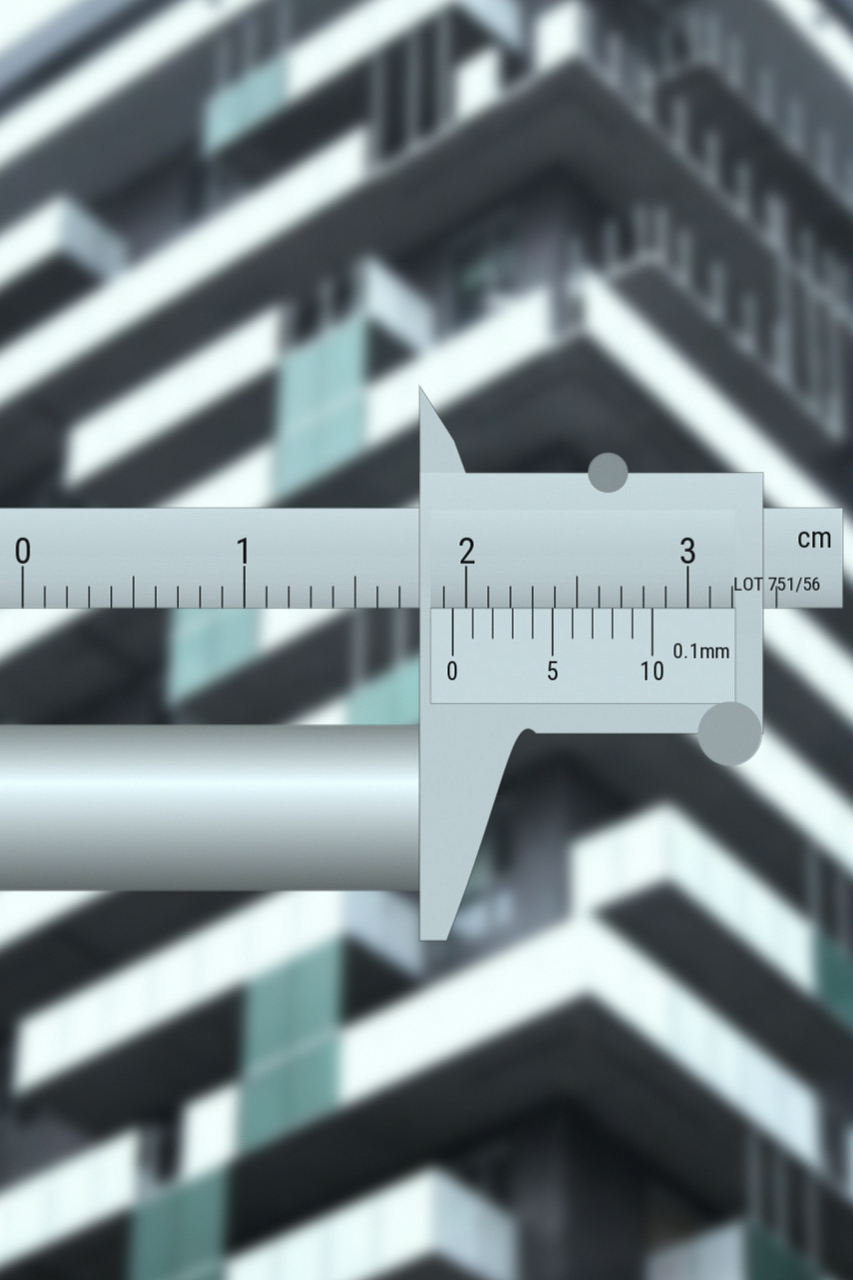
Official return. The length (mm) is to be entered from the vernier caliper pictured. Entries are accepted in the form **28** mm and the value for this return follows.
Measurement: **19.4** mm
